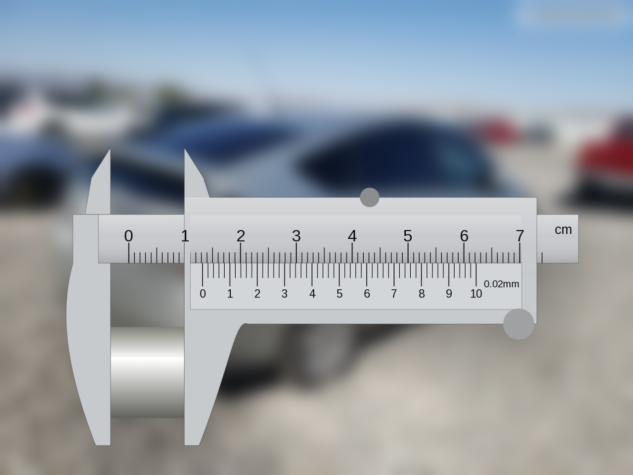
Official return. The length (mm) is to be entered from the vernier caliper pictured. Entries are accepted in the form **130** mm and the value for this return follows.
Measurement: **13.2** mm
